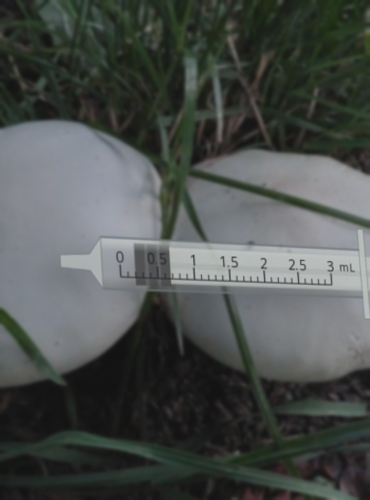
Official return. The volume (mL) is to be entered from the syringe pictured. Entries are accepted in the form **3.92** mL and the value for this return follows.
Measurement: **0.2** mL
